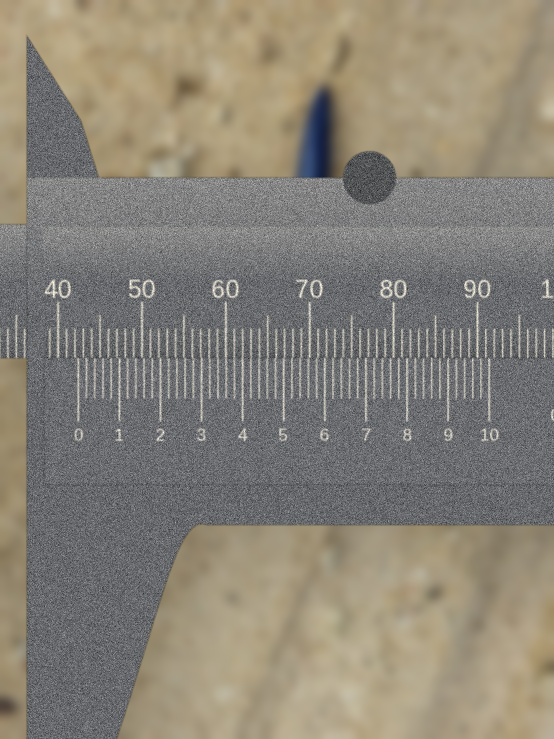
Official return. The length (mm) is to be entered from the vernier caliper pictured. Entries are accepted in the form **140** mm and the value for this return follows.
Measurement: **42.4** mm
